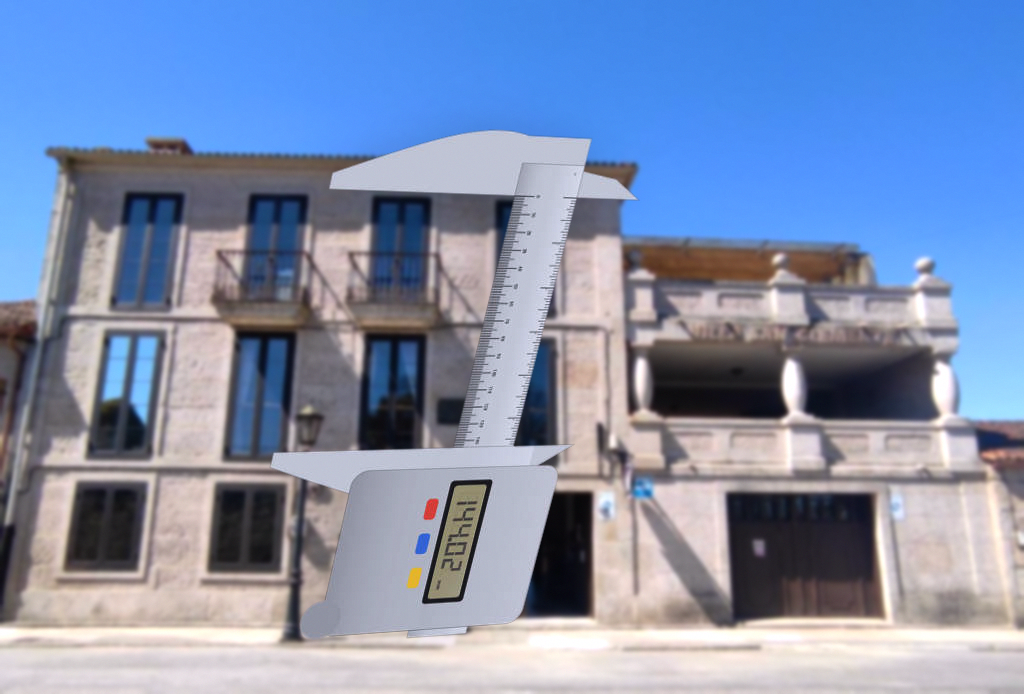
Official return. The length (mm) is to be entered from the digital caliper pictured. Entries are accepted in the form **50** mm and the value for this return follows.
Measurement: **144.02** mm
